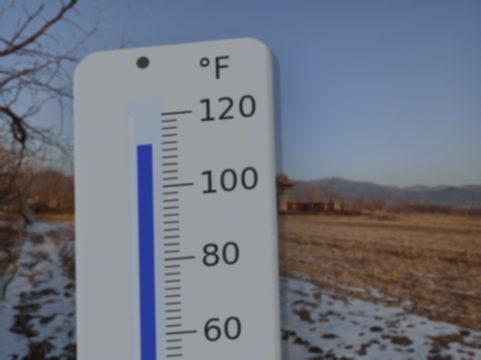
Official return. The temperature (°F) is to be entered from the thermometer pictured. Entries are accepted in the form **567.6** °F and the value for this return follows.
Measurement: **112** °F
